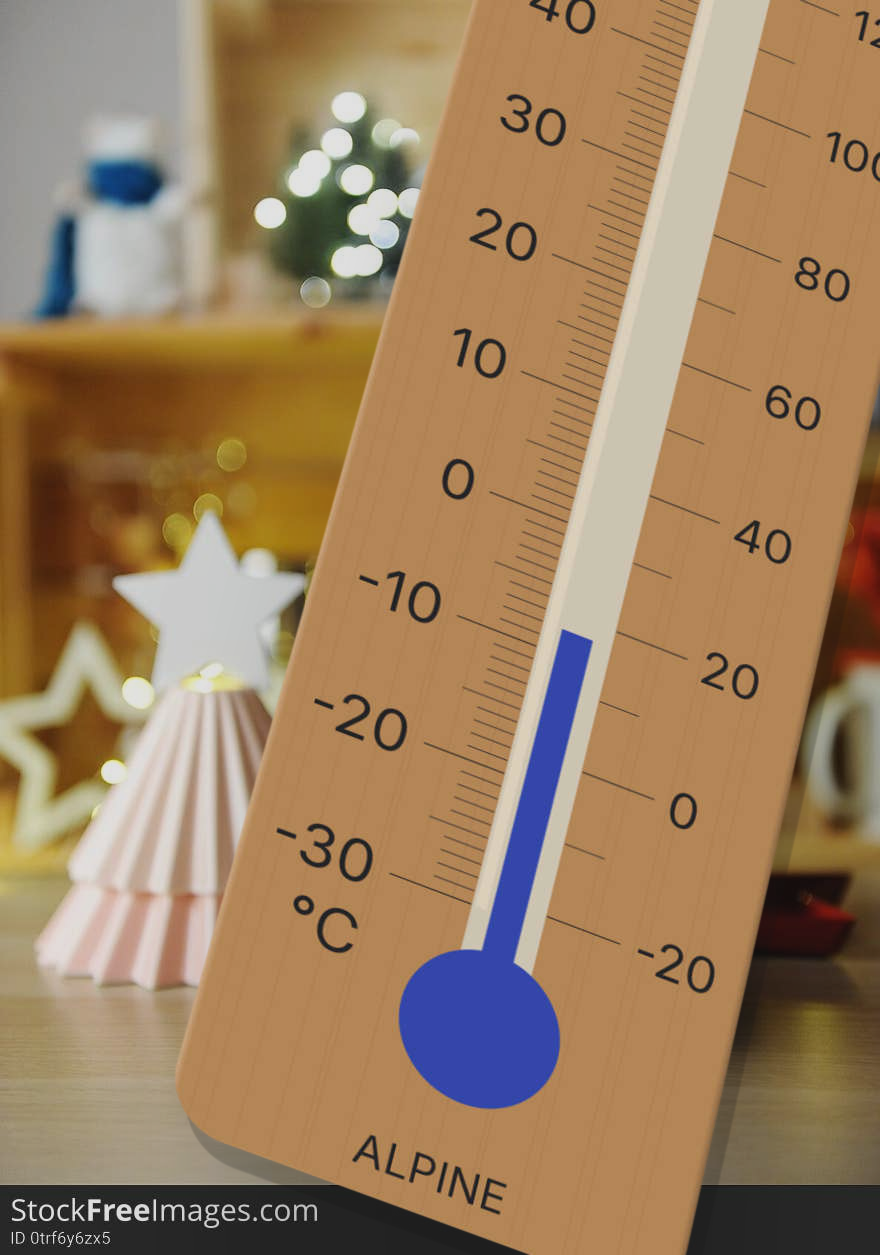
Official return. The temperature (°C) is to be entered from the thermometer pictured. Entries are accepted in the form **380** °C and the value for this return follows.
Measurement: **-8** °C
